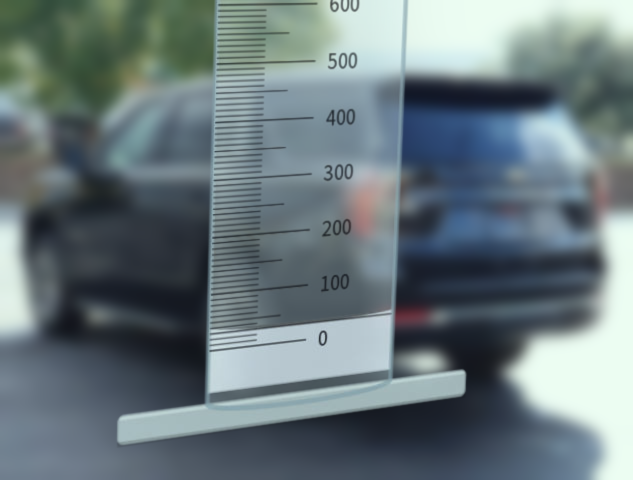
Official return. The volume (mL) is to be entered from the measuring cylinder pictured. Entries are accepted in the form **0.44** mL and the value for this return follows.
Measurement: **30** mL
